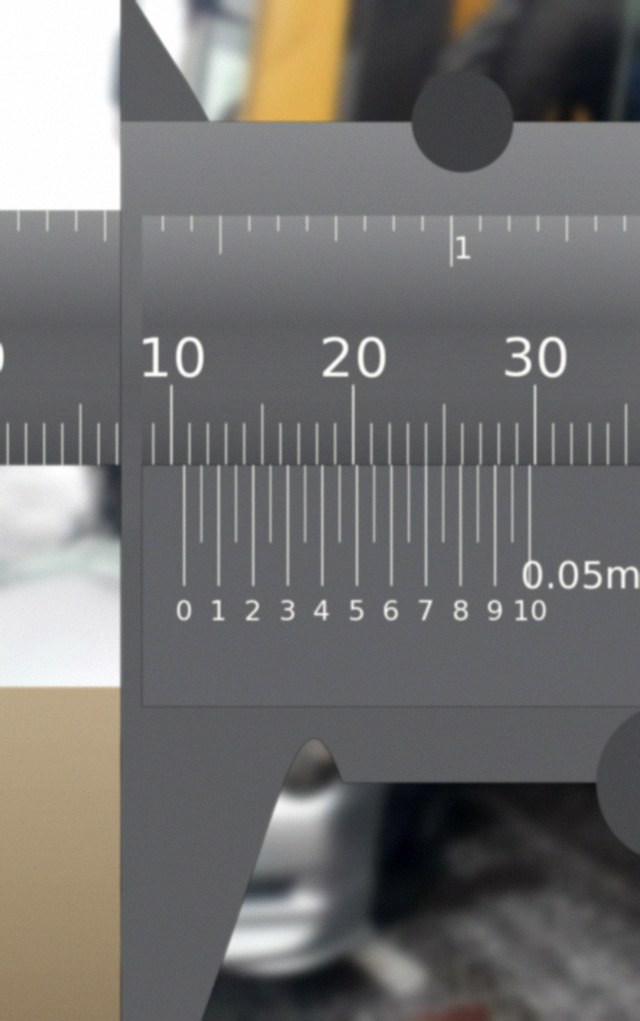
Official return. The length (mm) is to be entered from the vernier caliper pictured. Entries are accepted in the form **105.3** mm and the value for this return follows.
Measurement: **10.7** mm
